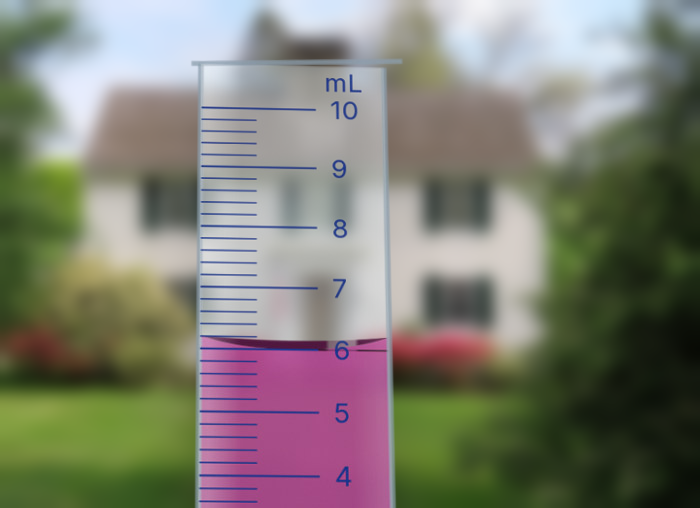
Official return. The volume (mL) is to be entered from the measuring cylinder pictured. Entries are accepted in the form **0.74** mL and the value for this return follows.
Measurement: **6** mL
